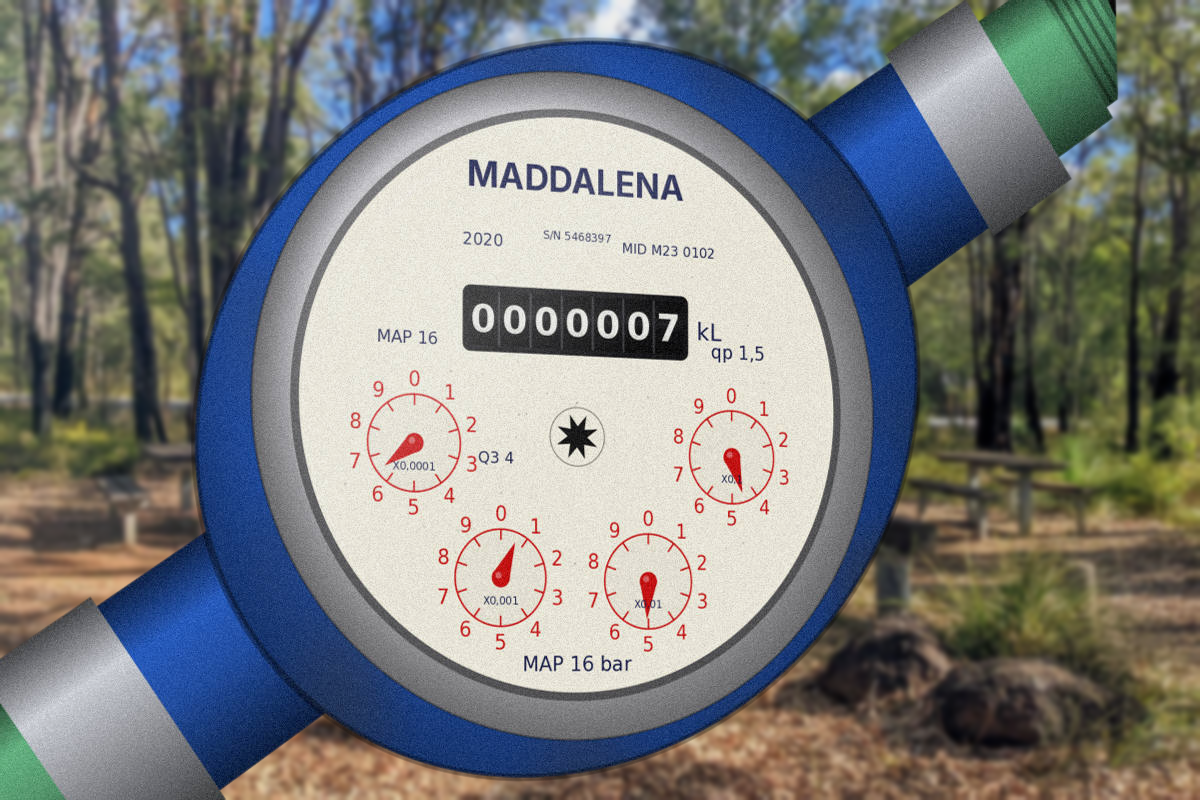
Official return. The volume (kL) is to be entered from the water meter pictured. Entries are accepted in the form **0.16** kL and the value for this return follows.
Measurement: **7.4506** kL
